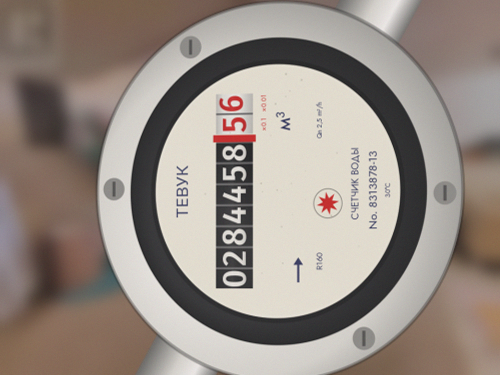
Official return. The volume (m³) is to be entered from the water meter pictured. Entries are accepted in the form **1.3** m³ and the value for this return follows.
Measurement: **284458.56** m³
